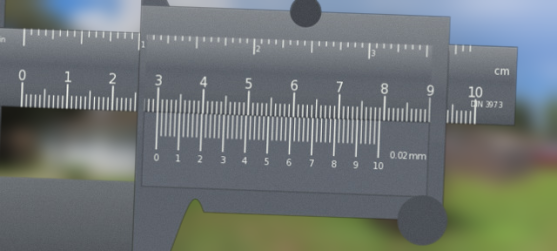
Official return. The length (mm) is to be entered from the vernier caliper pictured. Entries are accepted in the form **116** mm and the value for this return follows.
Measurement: **30.0** mm
